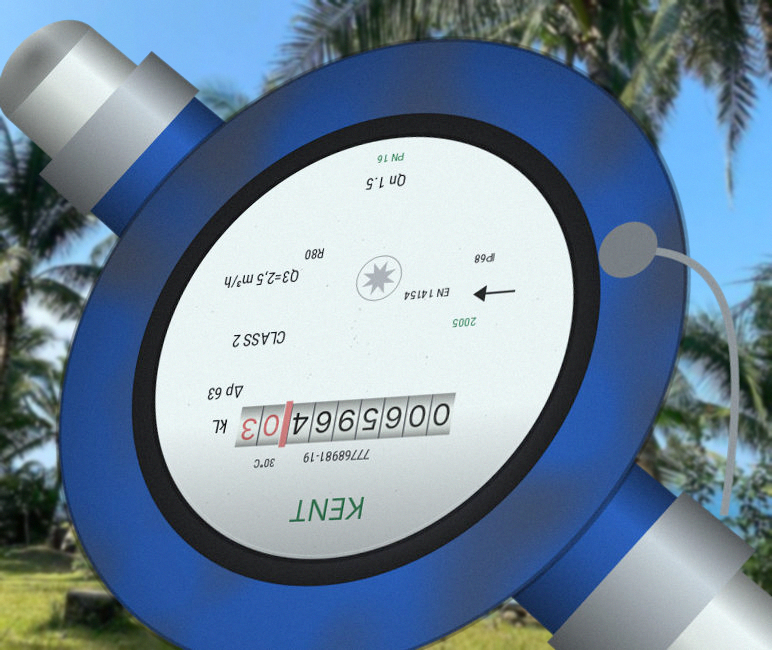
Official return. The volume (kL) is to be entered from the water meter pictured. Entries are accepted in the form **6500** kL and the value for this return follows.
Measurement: **65964.03** kL
